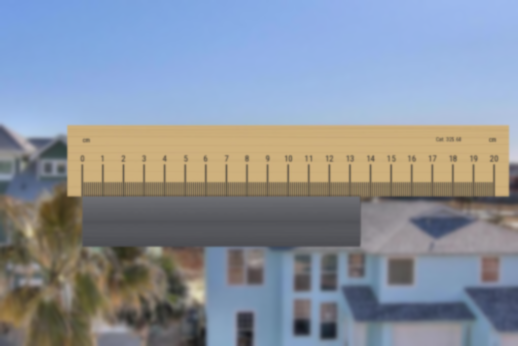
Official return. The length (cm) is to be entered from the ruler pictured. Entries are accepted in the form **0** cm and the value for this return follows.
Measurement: **13.5** cm
